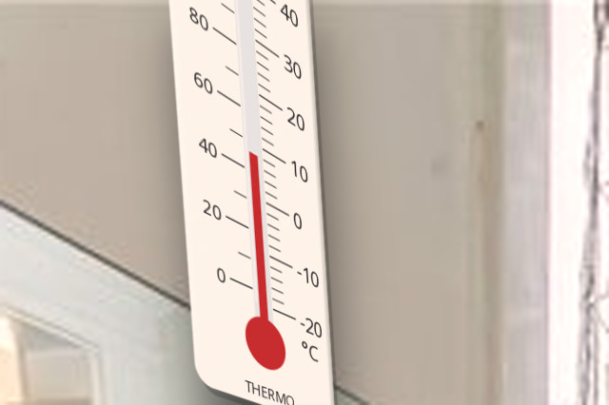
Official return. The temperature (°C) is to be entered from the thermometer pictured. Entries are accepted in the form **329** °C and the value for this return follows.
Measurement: **8** °C
